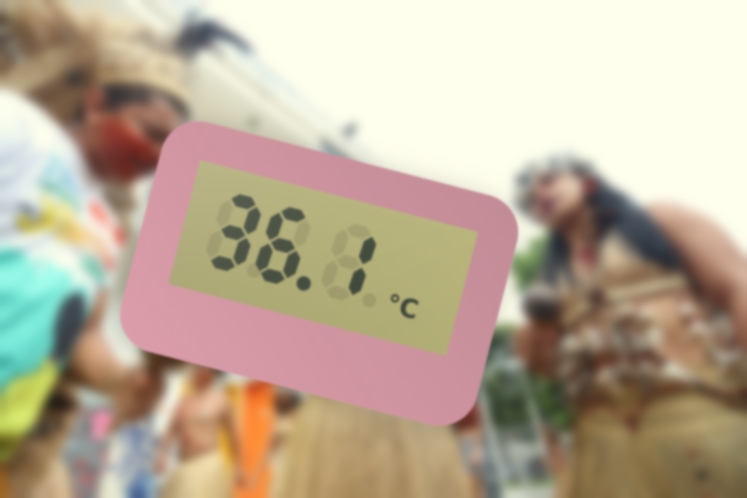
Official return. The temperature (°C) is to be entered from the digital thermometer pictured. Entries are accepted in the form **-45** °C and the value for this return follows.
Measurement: **36.1** °C
